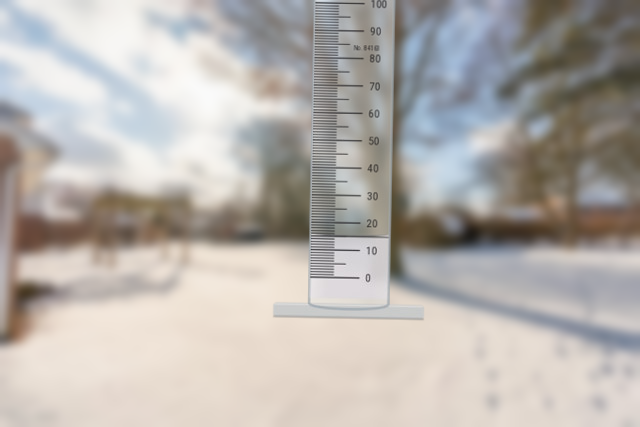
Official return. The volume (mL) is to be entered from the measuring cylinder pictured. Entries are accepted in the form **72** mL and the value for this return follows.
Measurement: **15** mL
